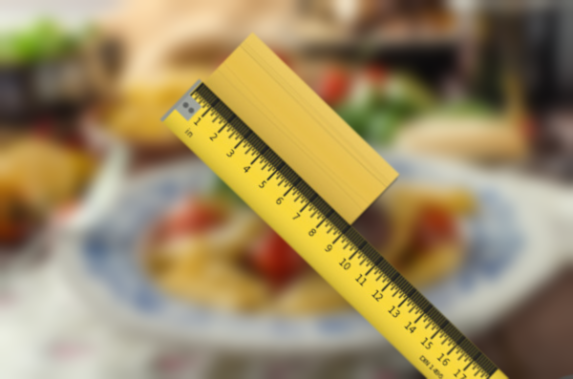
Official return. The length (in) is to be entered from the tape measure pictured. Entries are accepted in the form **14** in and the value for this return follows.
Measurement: **9** in
